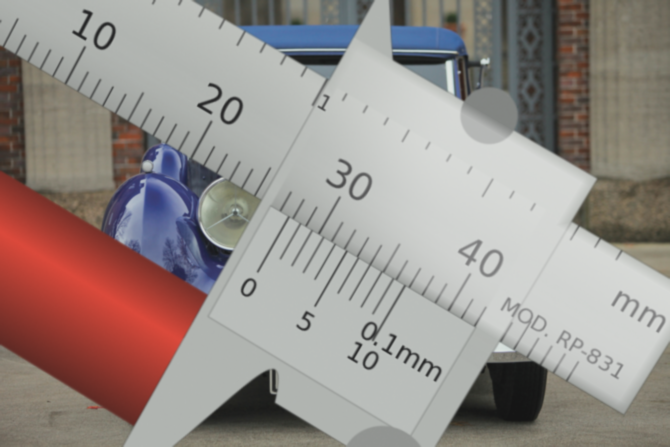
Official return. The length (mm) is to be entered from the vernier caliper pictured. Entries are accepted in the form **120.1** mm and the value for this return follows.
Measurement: **27.7** mm
